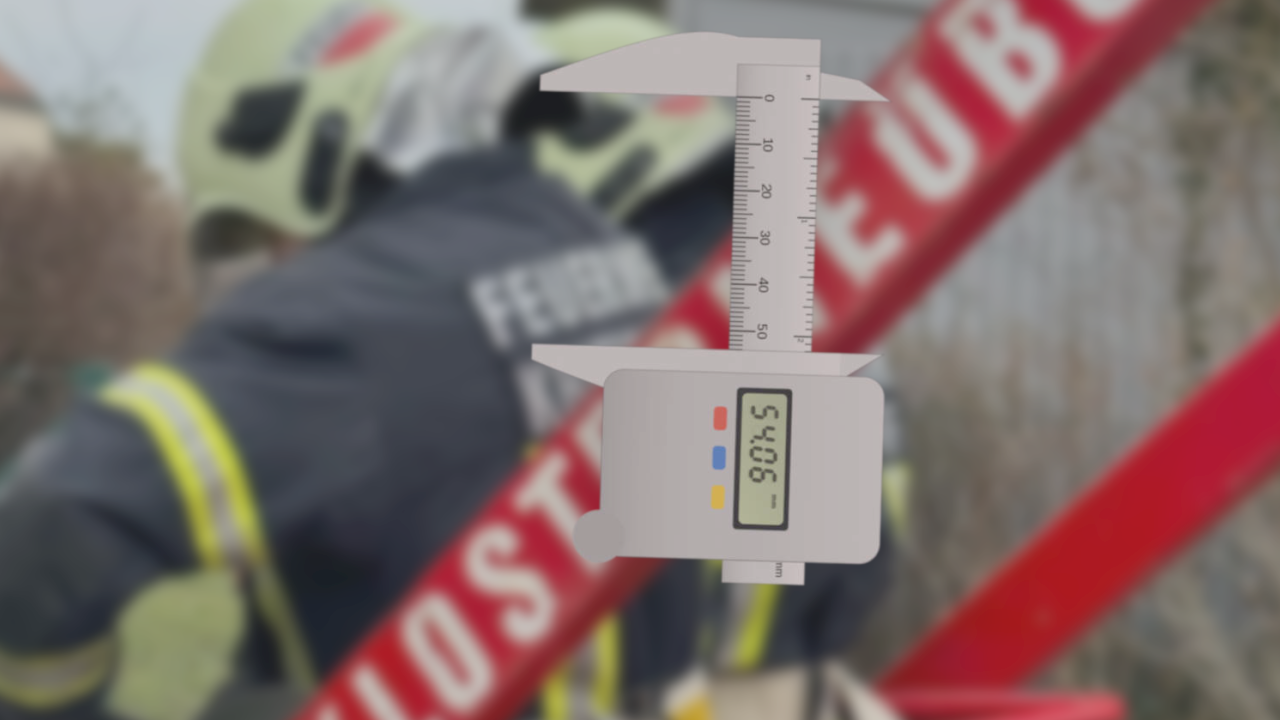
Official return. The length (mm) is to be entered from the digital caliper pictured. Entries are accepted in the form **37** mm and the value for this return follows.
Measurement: **54.06** mm
